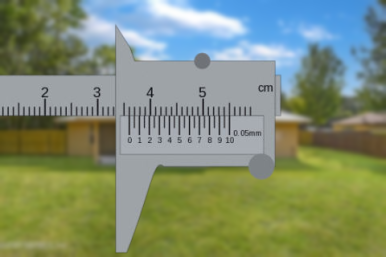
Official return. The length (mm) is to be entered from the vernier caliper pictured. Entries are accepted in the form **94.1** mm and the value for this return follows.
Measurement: **36.0** mm
